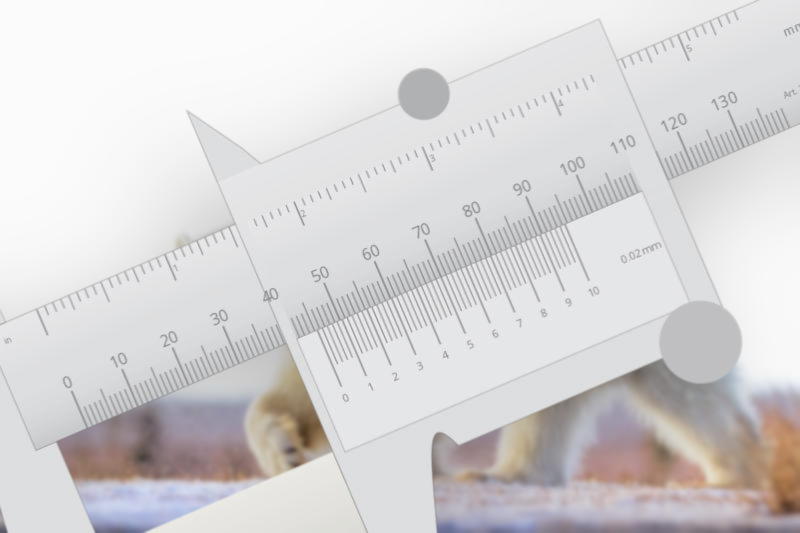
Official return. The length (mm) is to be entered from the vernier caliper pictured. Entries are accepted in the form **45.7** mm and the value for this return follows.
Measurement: **45.5** mm
